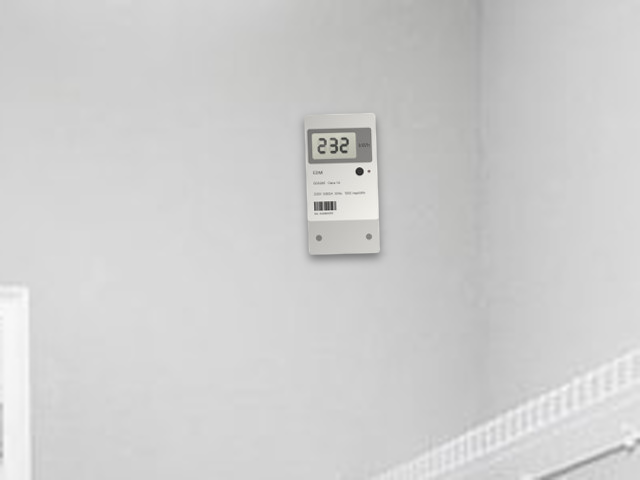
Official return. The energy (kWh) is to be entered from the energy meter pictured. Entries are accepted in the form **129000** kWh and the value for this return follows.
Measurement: **232** kWh
